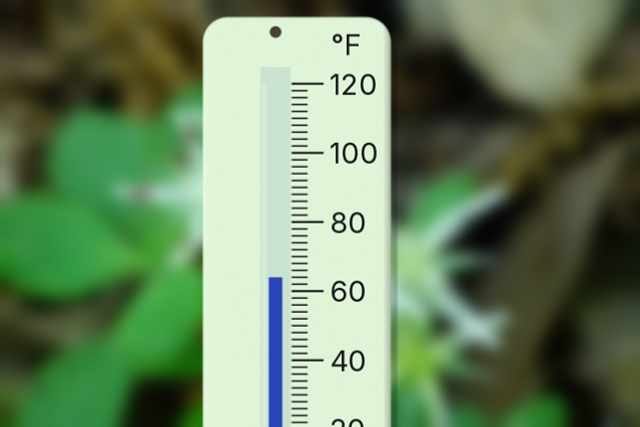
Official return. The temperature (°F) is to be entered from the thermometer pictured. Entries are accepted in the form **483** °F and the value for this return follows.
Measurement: **64** °F
